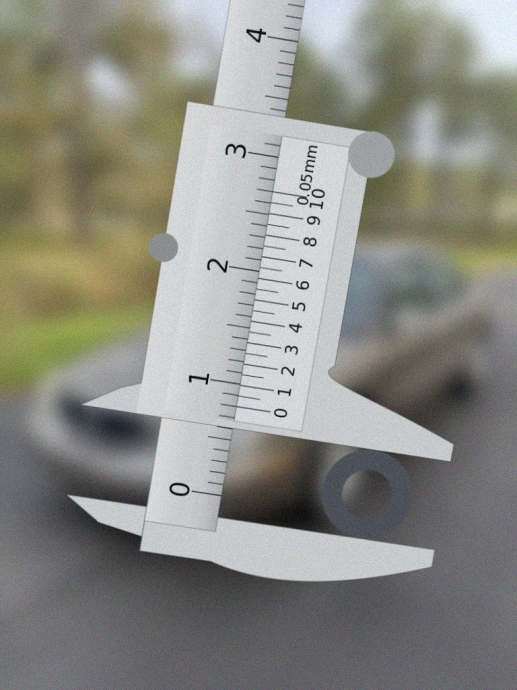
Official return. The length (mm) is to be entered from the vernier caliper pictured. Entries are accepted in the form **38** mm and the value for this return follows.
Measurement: **8.0** mm
